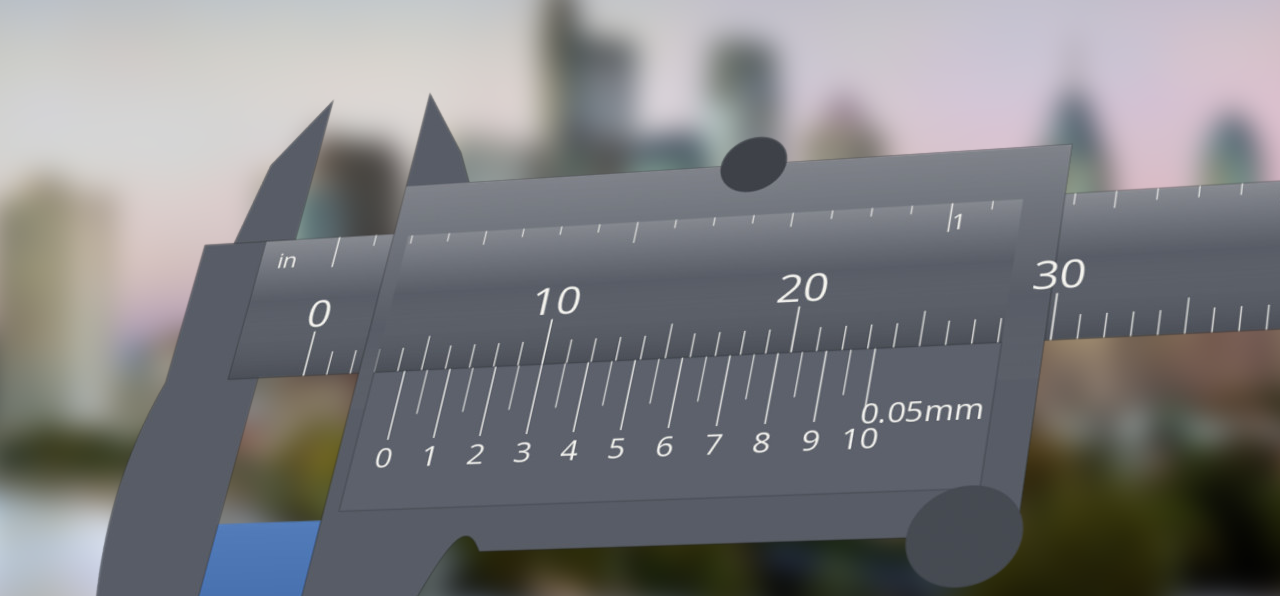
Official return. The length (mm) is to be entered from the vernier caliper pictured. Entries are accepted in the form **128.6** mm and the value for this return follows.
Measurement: **4.3** mm
